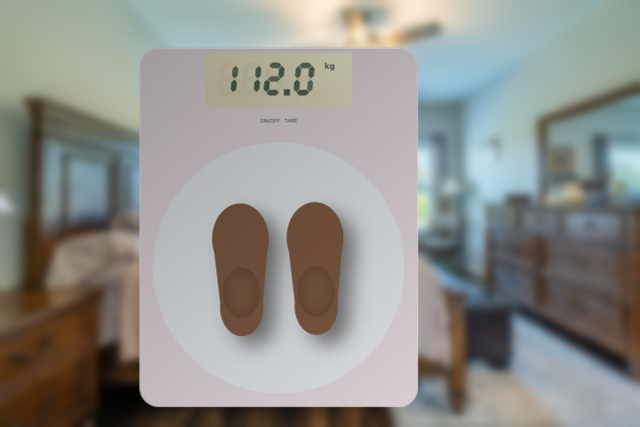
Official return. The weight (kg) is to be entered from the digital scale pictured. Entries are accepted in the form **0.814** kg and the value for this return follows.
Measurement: **112.0** kg
